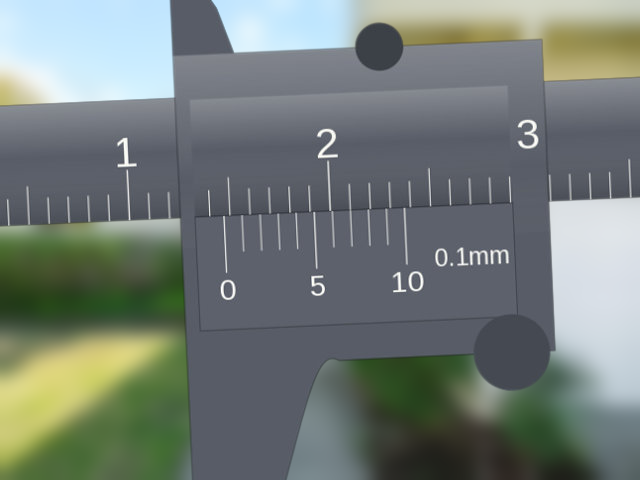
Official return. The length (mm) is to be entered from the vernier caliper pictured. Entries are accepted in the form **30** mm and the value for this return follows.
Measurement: **14.7** mm
